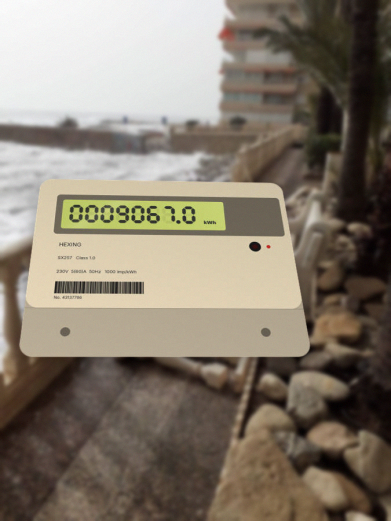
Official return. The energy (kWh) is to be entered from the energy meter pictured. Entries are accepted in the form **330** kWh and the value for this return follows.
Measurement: **9067.0** kWh
